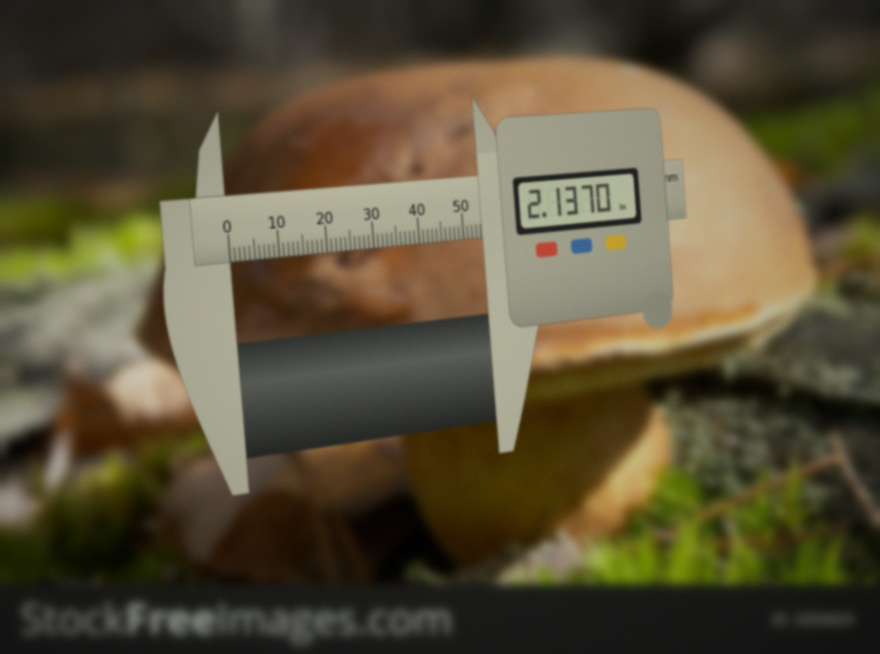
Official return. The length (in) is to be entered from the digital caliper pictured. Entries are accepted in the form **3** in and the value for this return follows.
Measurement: **2.1370** in
